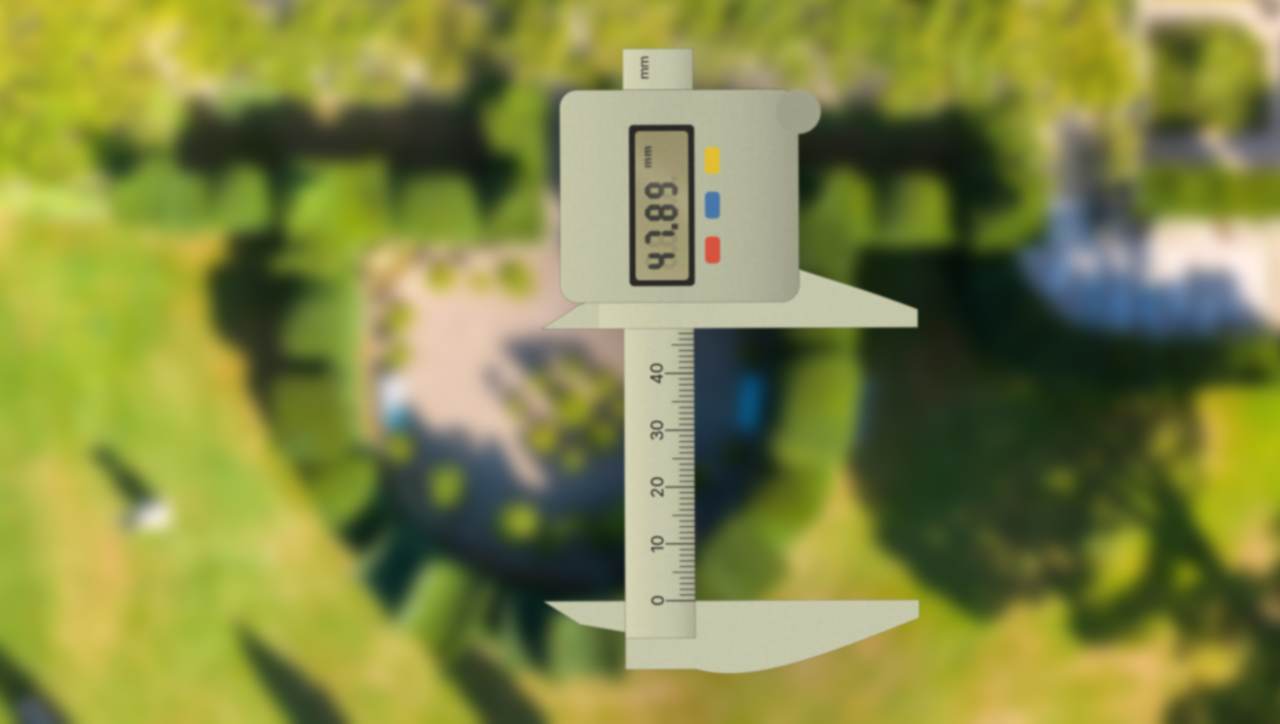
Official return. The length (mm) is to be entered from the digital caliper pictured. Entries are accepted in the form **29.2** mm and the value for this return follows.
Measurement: **47.89** mm
